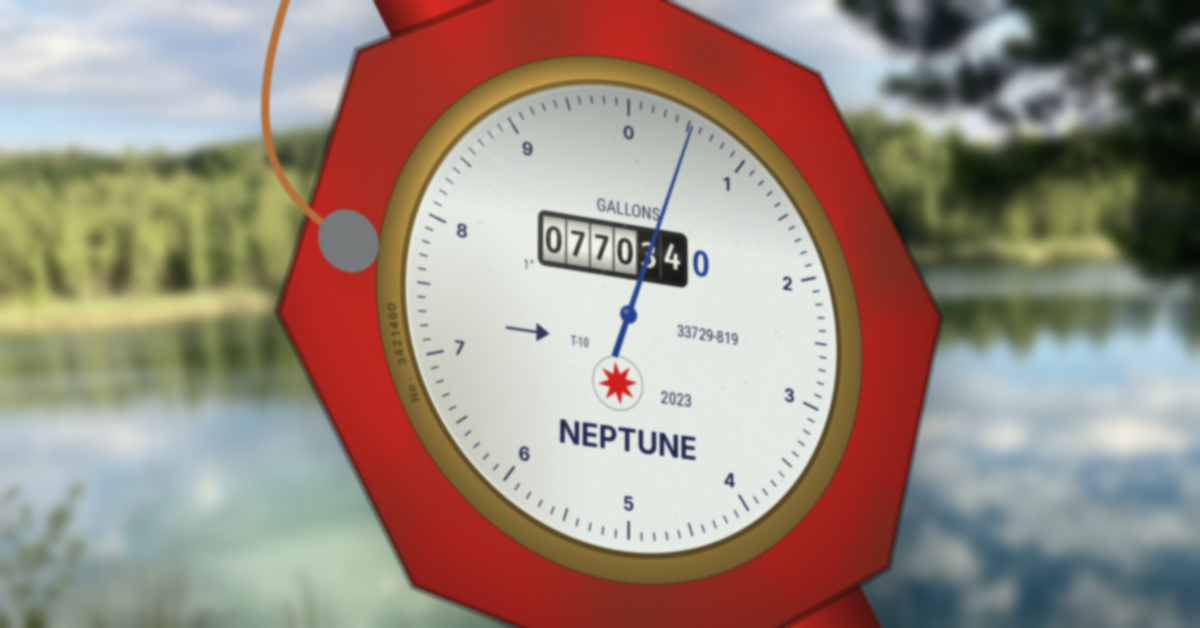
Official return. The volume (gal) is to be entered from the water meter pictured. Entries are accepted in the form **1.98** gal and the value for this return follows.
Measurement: **770340.5** gal
